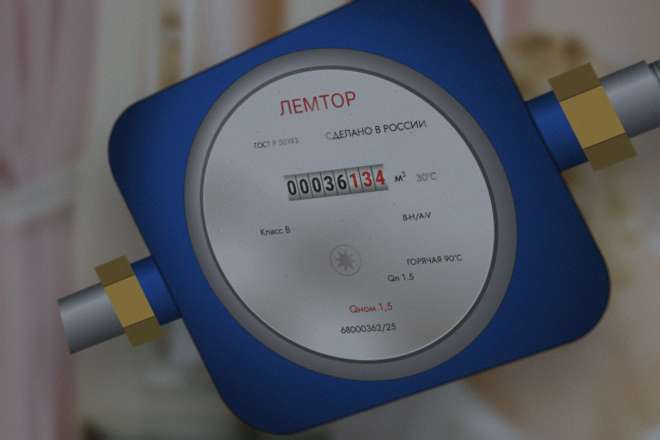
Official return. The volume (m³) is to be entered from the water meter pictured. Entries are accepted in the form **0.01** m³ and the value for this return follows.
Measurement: **36.134** m³
